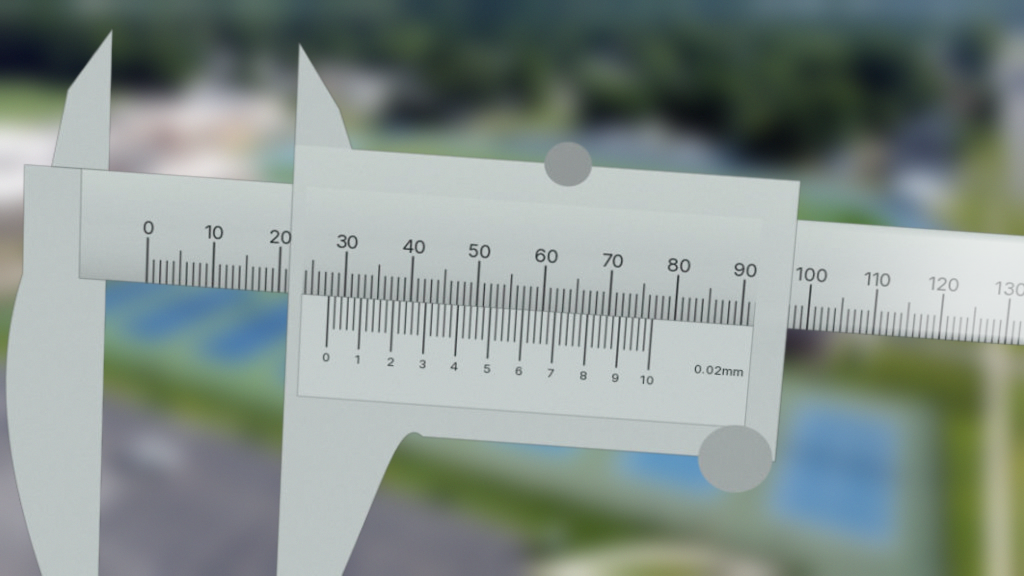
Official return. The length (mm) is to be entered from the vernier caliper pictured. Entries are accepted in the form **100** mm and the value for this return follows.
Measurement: **27.6** mm
